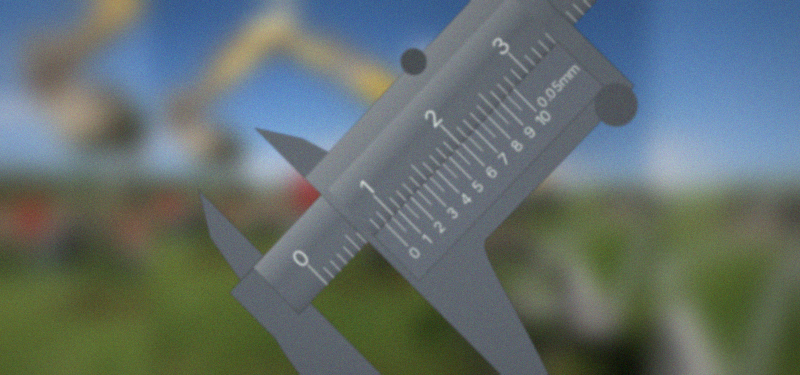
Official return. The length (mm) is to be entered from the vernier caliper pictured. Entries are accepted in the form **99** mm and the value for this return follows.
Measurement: **8.8** mm
